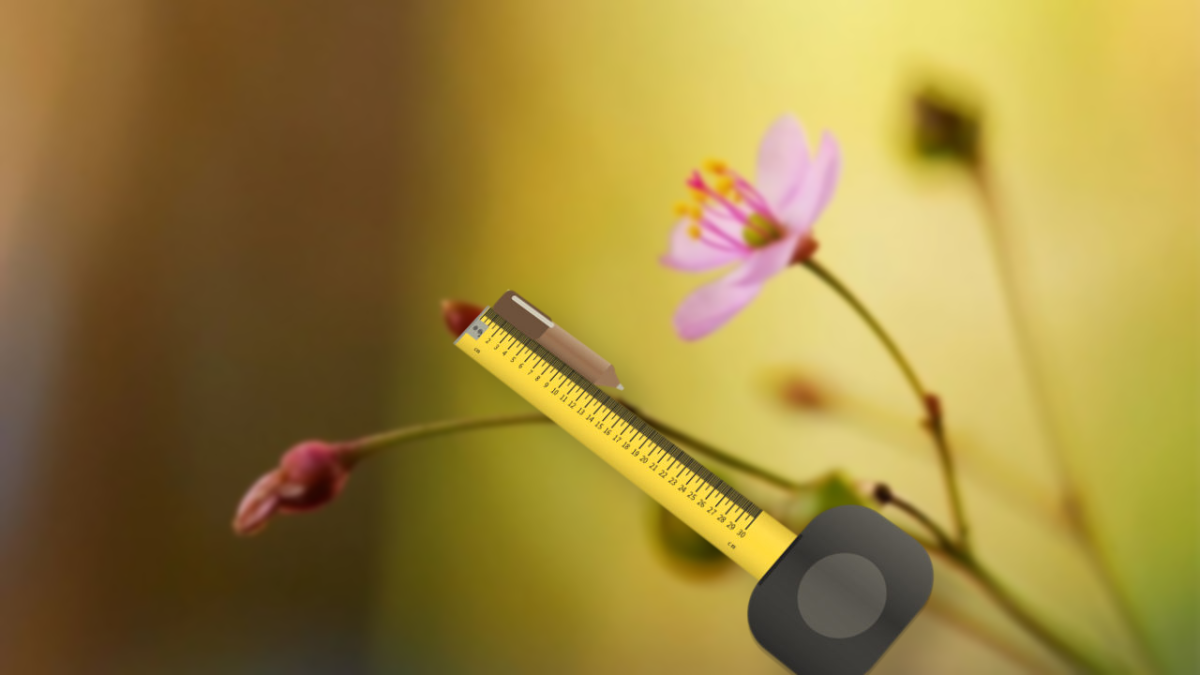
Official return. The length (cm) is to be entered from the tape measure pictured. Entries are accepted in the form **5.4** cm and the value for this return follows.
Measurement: **14.5** cm
